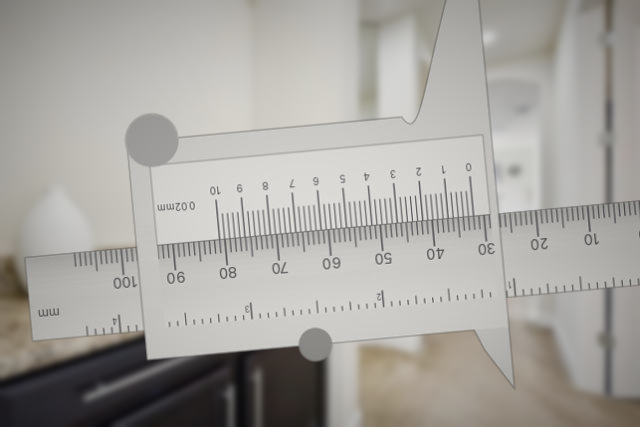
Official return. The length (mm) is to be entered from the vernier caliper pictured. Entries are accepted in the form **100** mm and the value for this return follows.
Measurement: **32.0** mm
